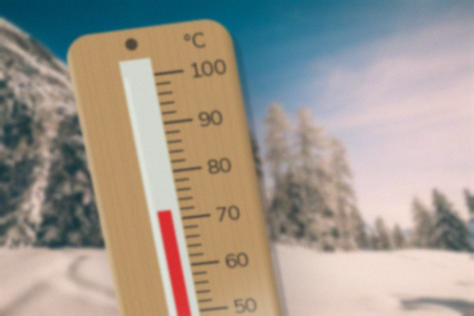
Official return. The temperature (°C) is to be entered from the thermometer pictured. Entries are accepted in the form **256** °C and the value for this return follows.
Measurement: **72** °C
